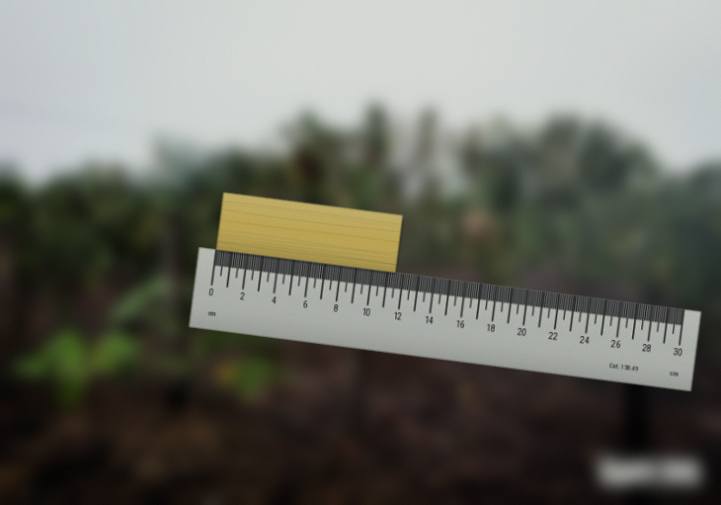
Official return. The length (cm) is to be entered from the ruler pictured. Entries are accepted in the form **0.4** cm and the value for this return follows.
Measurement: **11.5** cm
